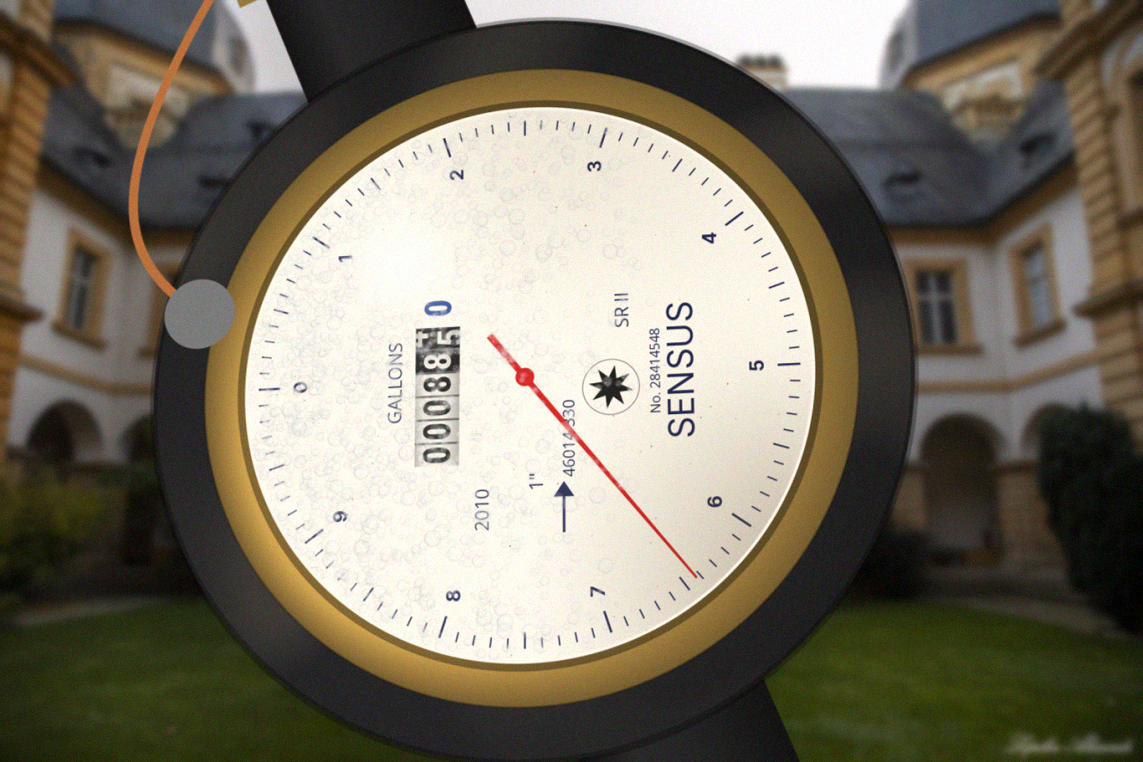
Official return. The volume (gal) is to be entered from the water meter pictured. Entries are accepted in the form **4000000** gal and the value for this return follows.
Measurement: **8846.4** gal
